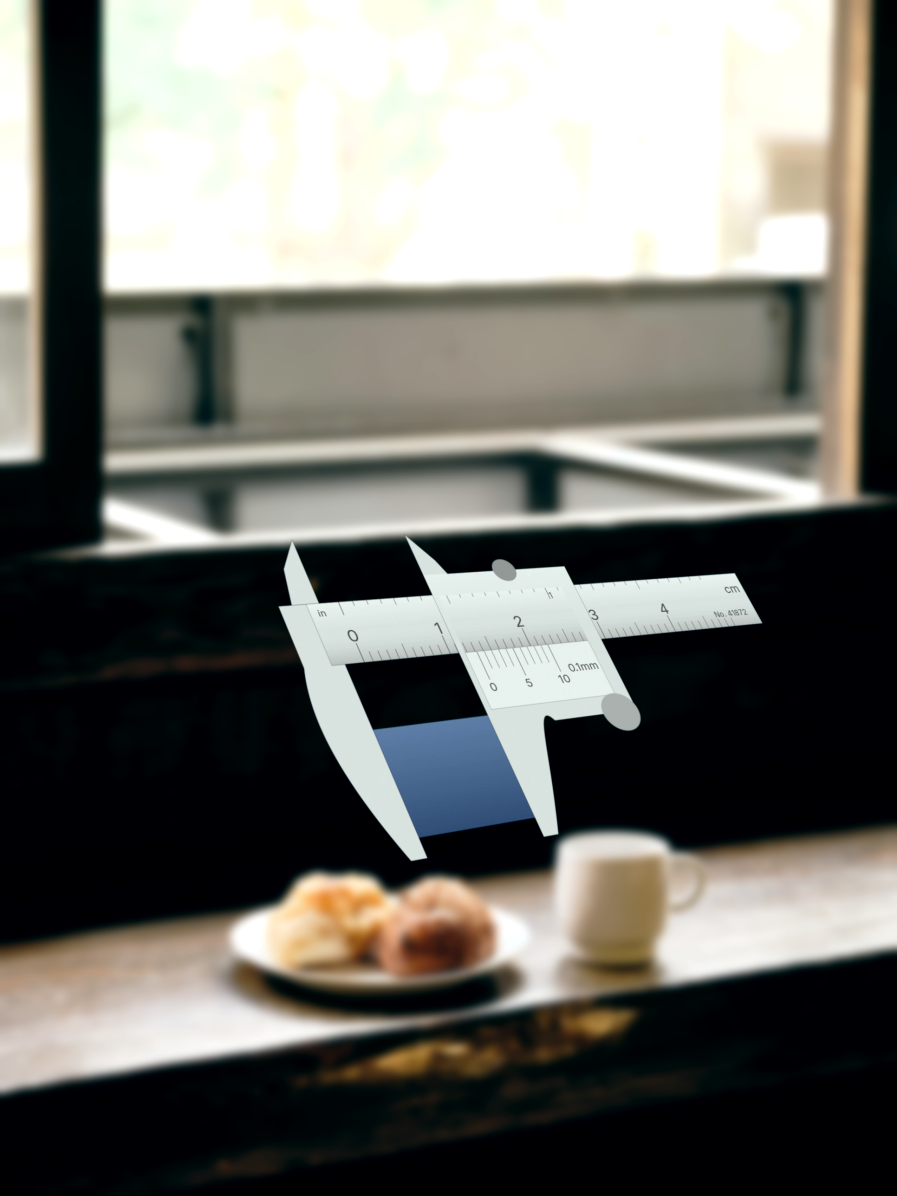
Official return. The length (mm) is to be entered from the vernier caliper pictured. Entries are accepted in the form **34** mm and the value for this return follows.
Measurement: **13.2** mm
